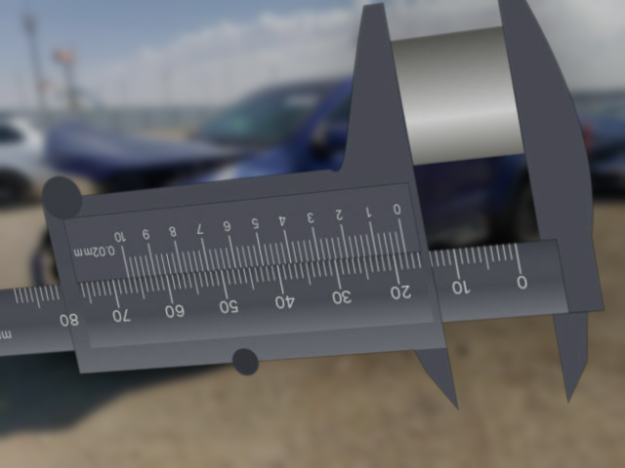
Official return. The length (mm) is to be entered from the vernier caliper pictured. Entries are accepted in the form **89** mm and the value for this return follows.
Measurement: **18.0** mm
